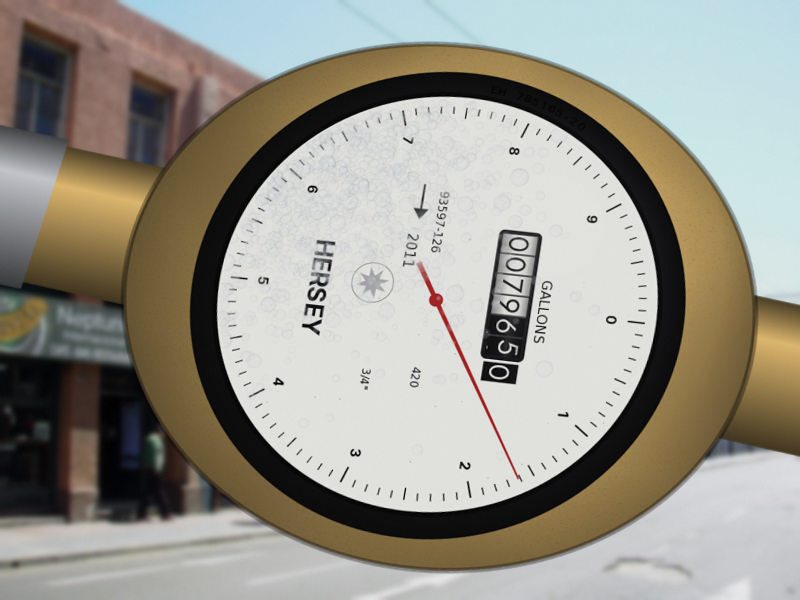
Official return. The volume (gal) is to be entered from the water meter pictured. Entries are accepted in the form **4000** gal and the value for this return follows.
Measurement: **79651.6** gal
